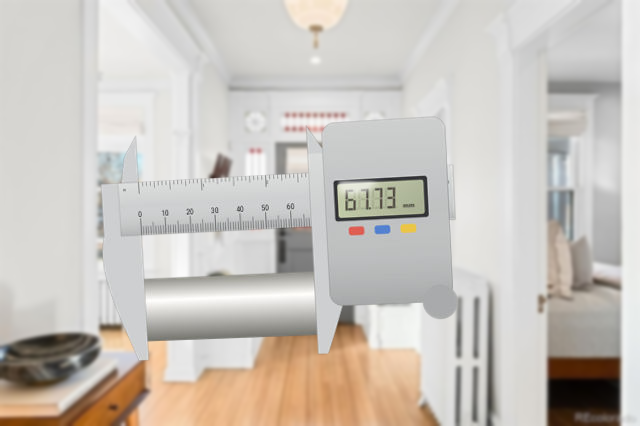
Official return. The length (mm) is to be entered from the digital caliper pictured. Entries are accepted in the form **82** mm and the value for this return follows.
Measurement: **67.73** mm
